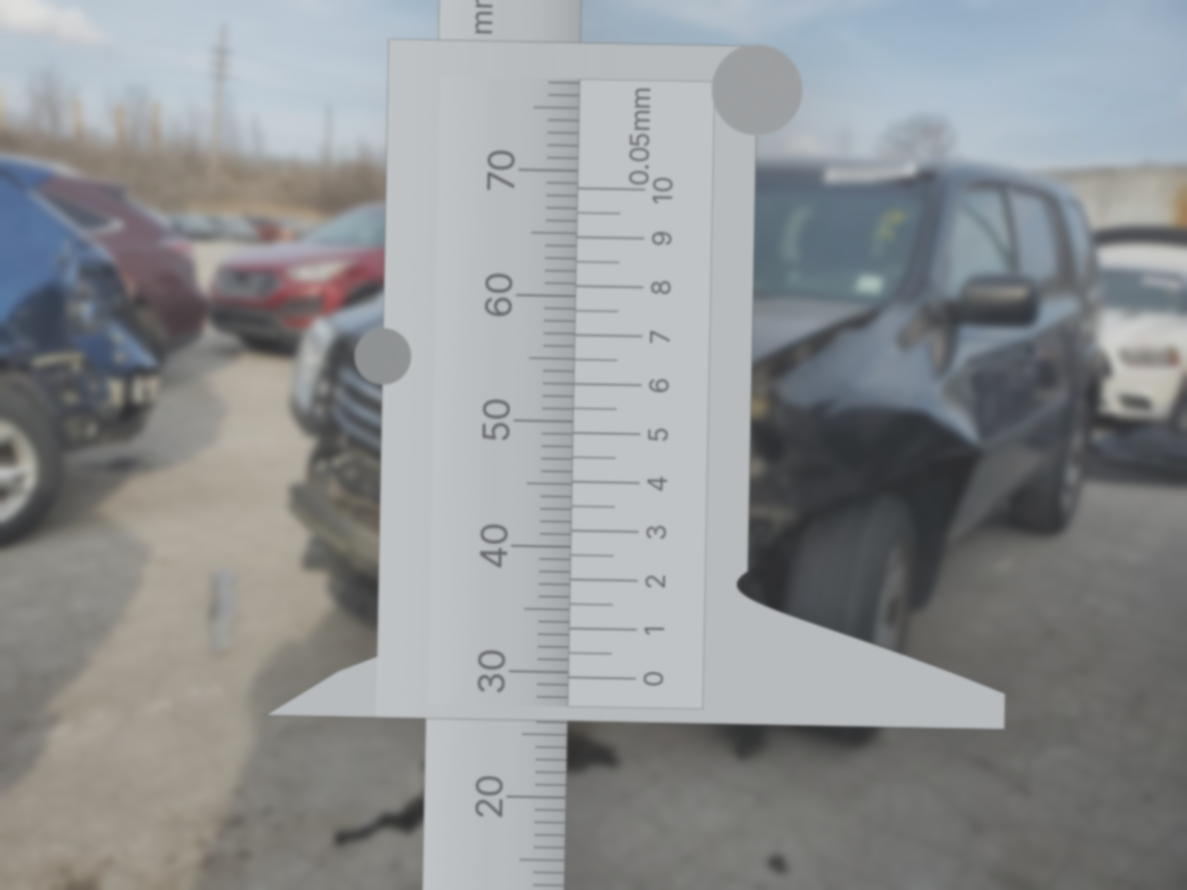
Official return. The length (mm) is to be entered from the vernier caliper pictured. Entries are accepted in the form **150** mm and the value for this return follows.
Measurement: **29.6** mm
